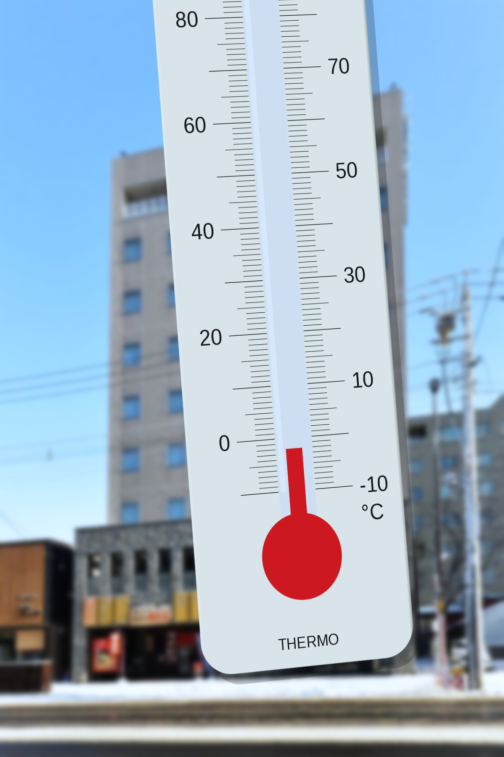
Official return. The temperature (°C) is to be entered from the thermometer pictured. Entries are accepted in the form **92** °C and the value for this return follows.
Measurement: **-2** °C
